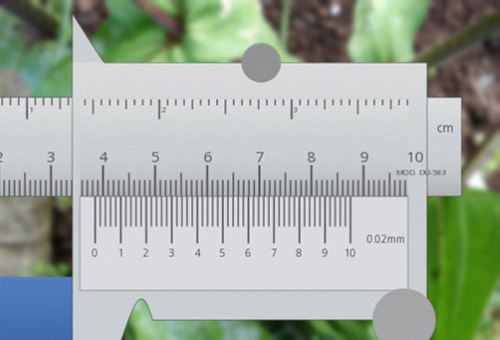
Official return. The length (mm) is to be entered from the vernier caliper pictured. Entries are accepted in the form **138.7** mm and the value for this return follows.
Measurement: **38.5** mm
